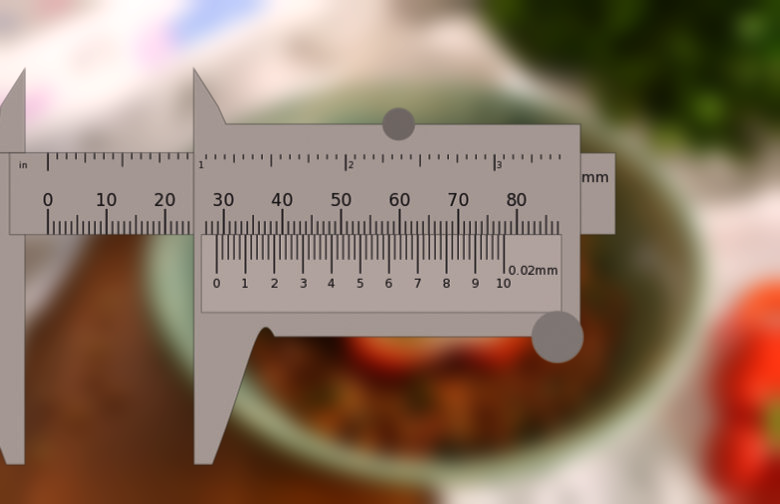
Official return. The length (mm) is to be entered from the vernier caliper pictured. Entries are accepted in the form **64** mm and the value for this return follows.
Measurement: **28.8** mm
